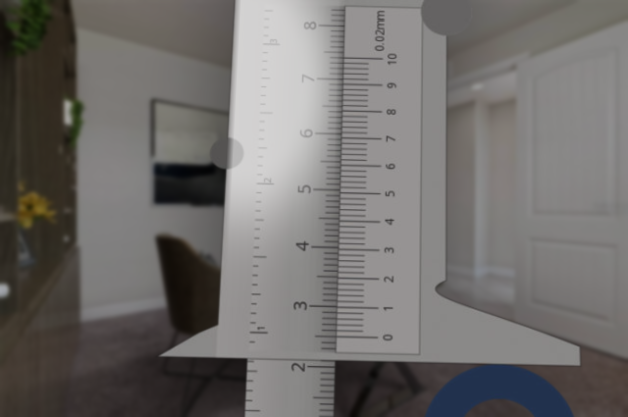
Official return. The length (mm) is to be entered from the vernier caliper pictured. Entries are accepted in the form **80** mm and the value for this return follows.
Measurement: **25.0** mm
